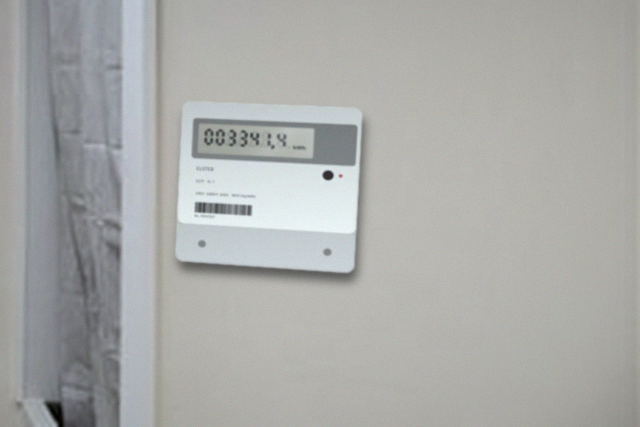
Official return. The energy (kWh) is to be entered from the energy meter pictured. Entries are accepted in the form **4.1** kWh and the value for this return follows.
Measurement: **3341.4** kWh
